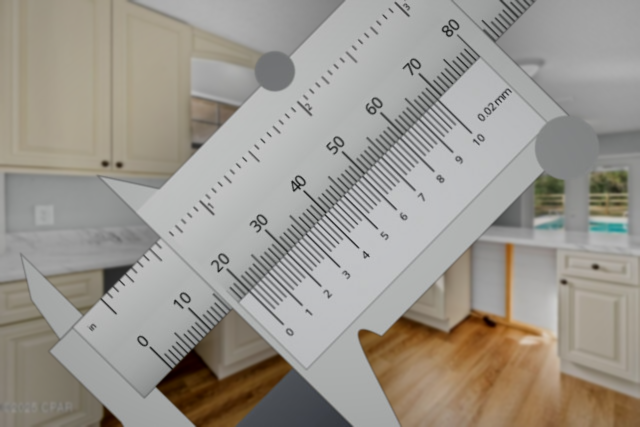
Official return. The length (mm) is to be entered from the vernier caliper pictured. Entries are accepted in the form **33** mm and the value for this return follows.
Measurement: **20.0** mm
